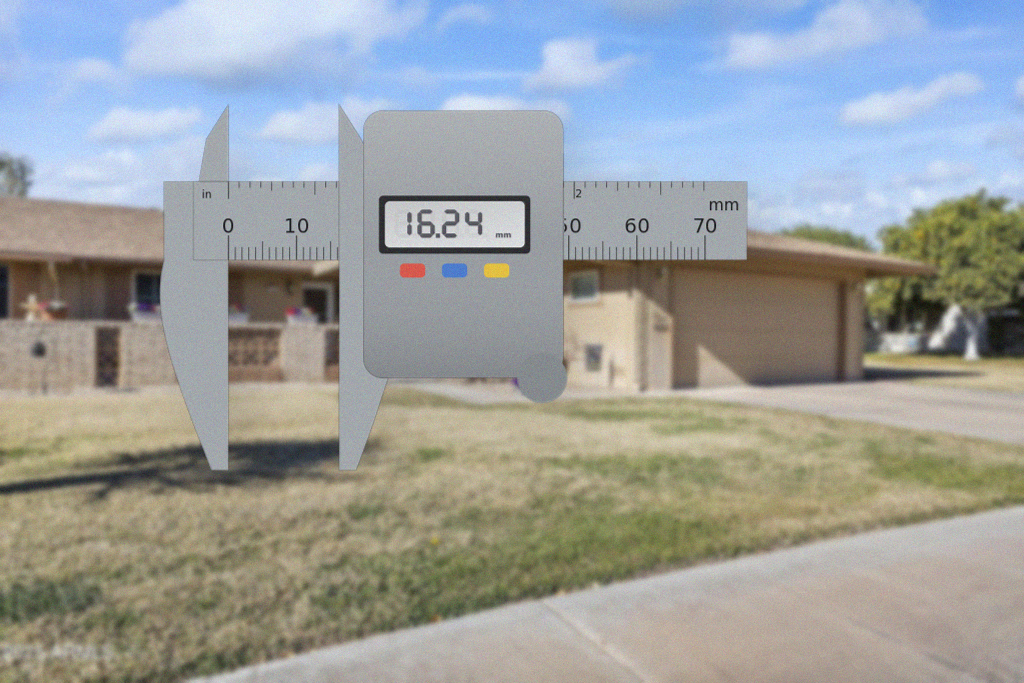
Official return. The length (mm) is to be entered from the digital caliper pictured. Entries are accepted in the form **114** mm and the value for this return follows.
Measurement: **16.24** mm
